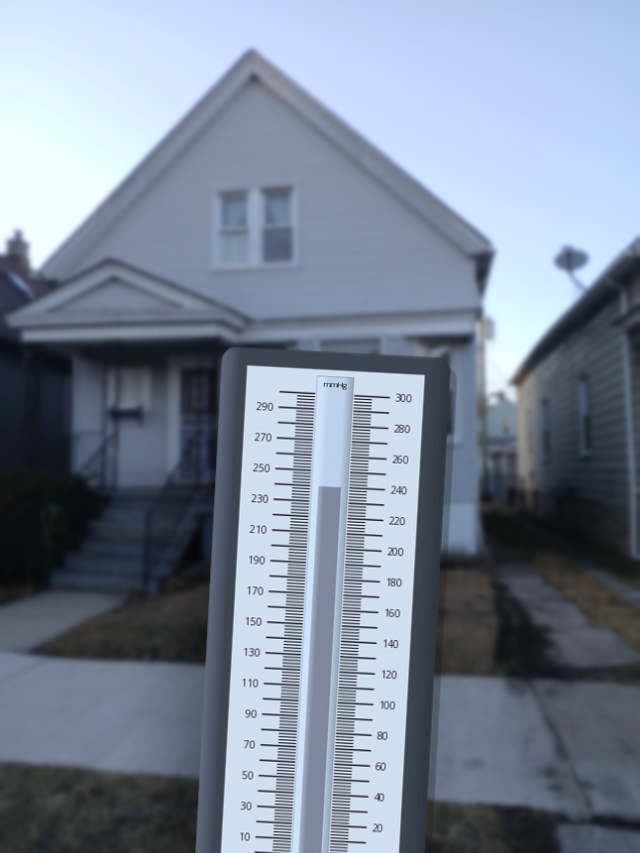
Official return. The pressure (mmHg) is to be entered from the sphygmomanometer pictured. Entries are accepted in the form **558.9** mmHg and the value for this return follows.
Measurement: **240** mmHg
